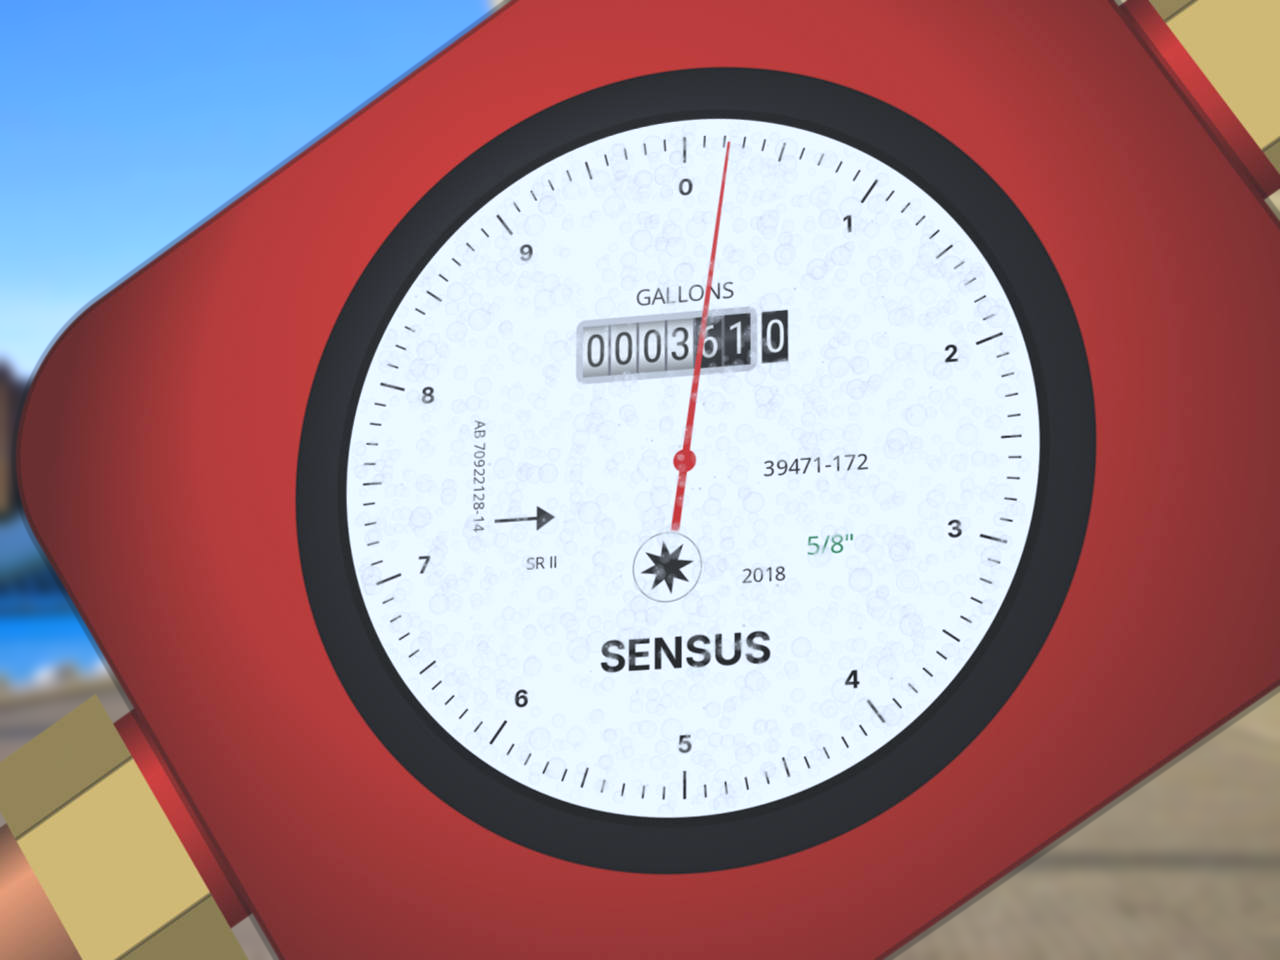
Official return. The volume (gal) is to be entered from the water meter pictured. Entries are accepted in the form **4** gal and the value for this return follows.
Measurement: **3610.2** gal
